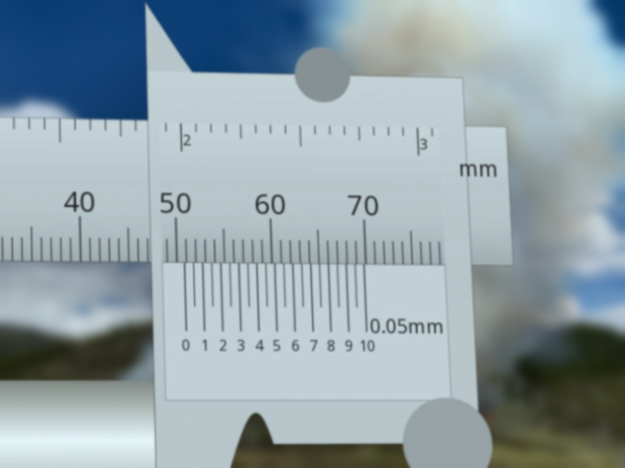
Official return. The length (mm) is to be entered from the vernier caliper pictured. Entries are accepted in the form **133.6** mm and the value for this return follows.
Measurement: **50.8** mm
